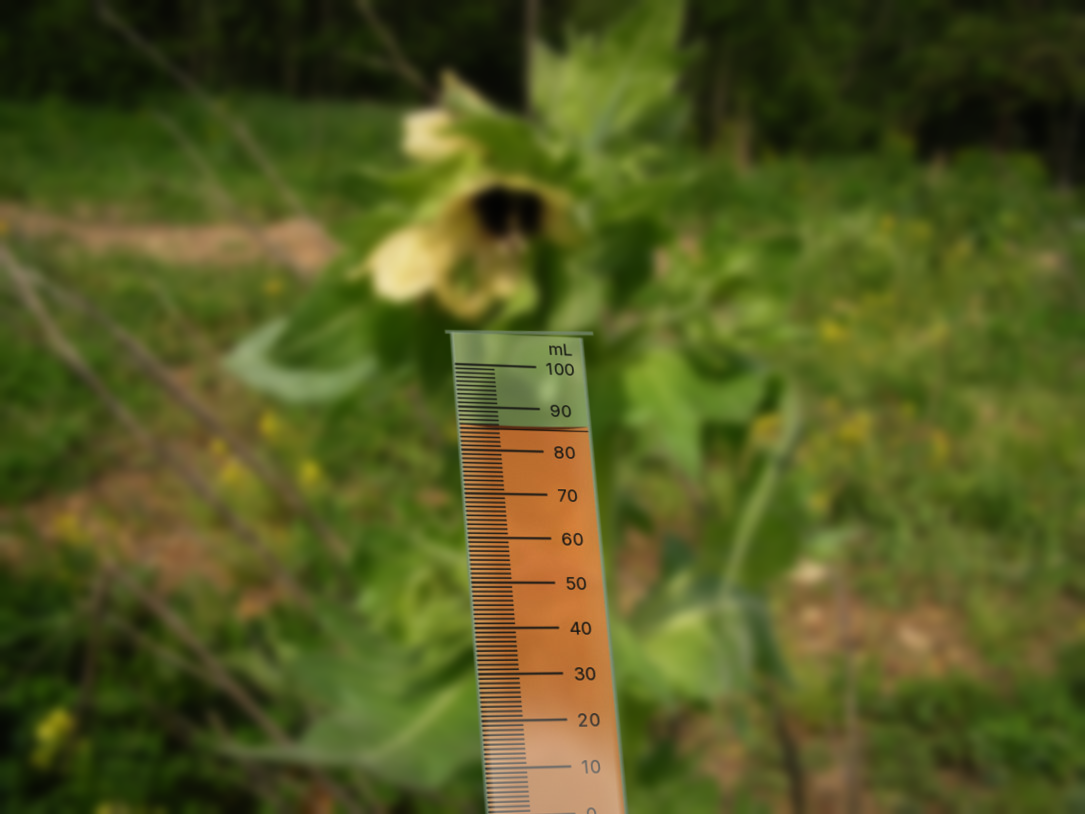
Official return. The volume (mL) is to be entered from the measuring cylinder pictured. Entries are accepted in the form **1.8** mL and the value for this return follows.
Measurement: **85** mL
